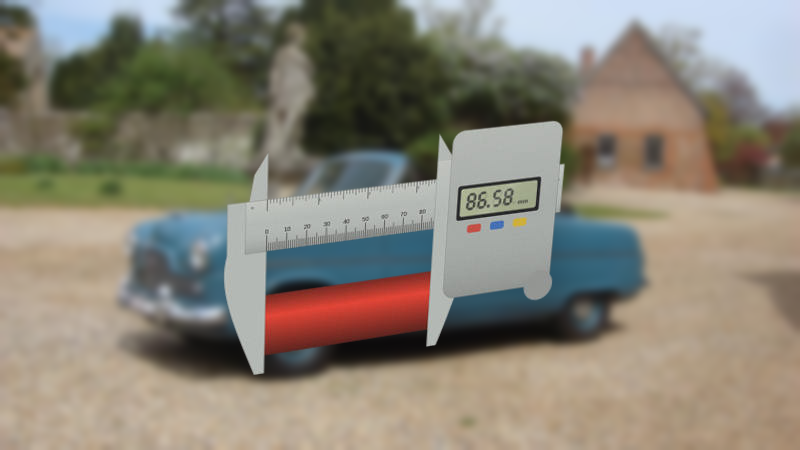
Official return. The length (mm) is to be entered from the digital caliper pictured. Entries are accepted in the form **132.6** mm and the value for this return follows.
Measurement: **86.58** mm
